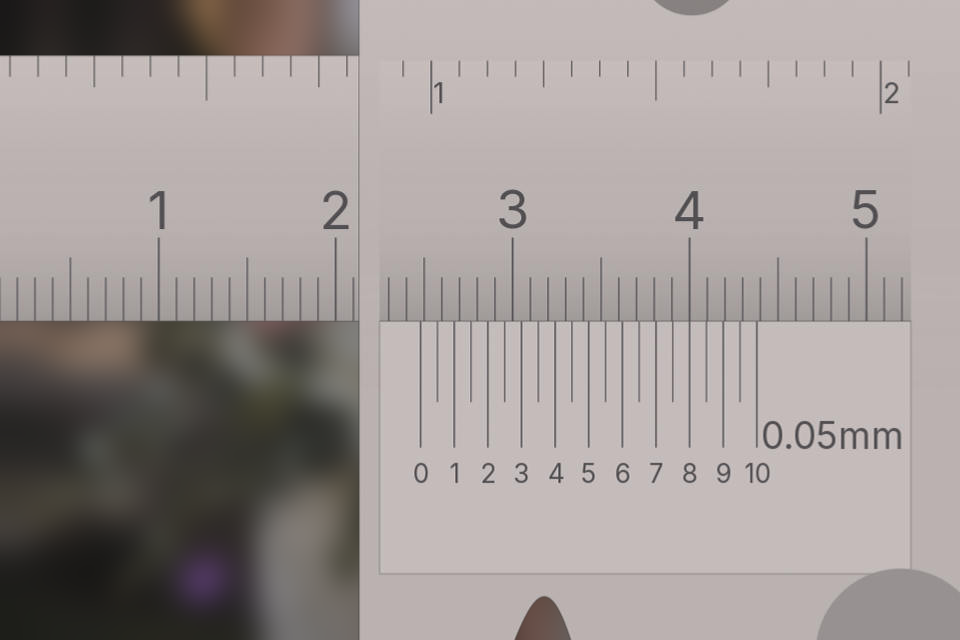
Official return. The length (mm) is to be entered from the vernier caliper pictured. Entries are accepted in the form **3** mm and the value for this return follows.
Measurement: **24.8** mm
